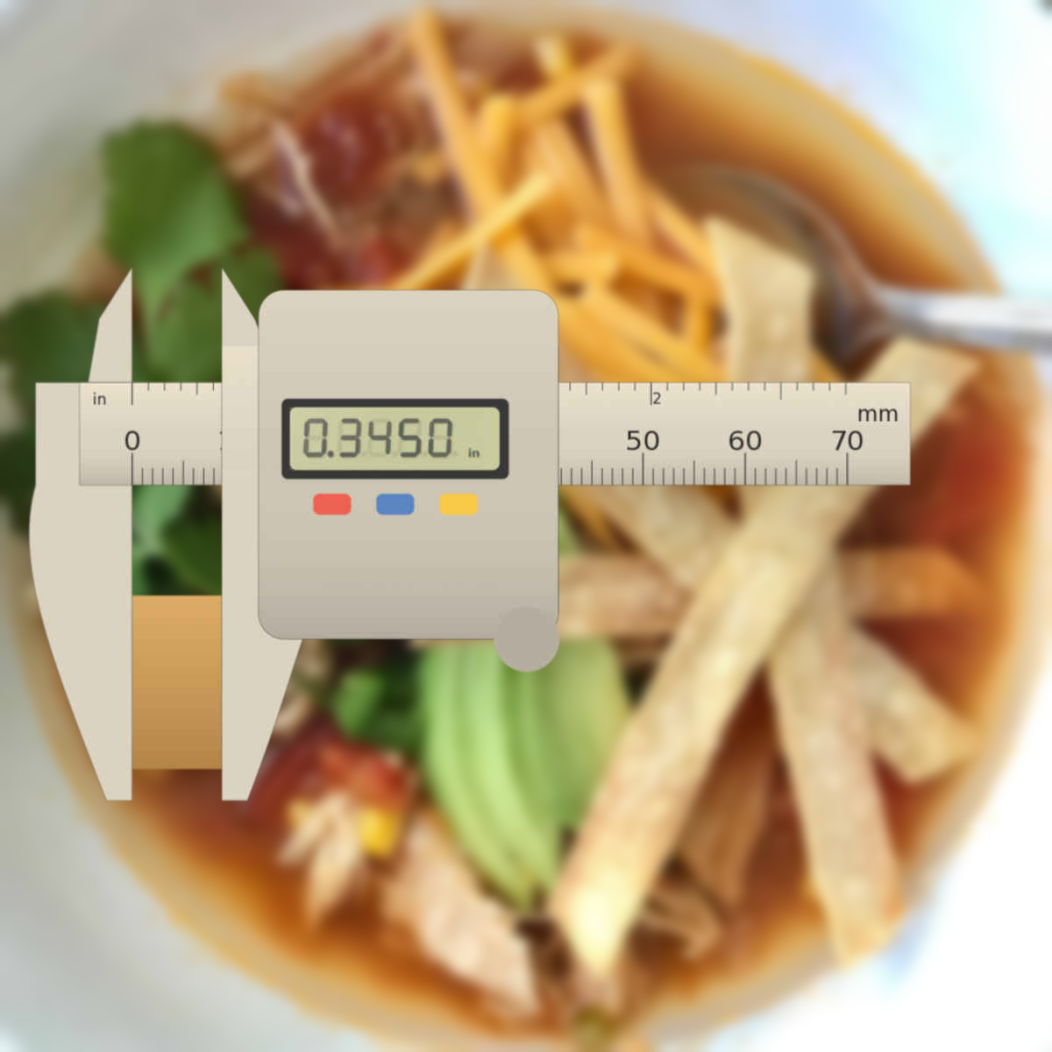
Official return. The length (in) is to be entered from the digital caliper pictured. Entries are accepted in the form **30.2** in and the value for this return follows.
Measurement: **0.3450** in
